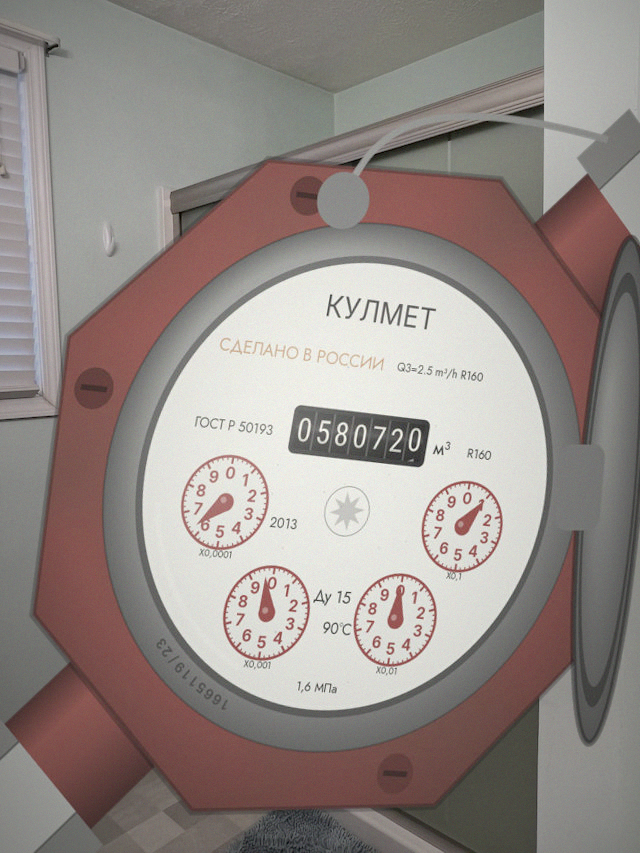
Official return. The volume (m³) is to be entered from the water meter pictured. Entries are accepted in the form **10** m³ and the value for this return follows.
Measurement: **580720.0996** m³
